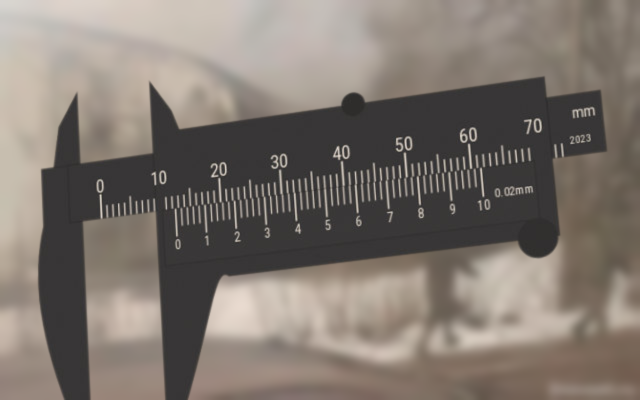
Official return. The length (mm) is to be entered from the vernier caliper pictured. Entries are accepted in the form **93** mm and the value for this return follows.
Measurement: **12.5** mm
